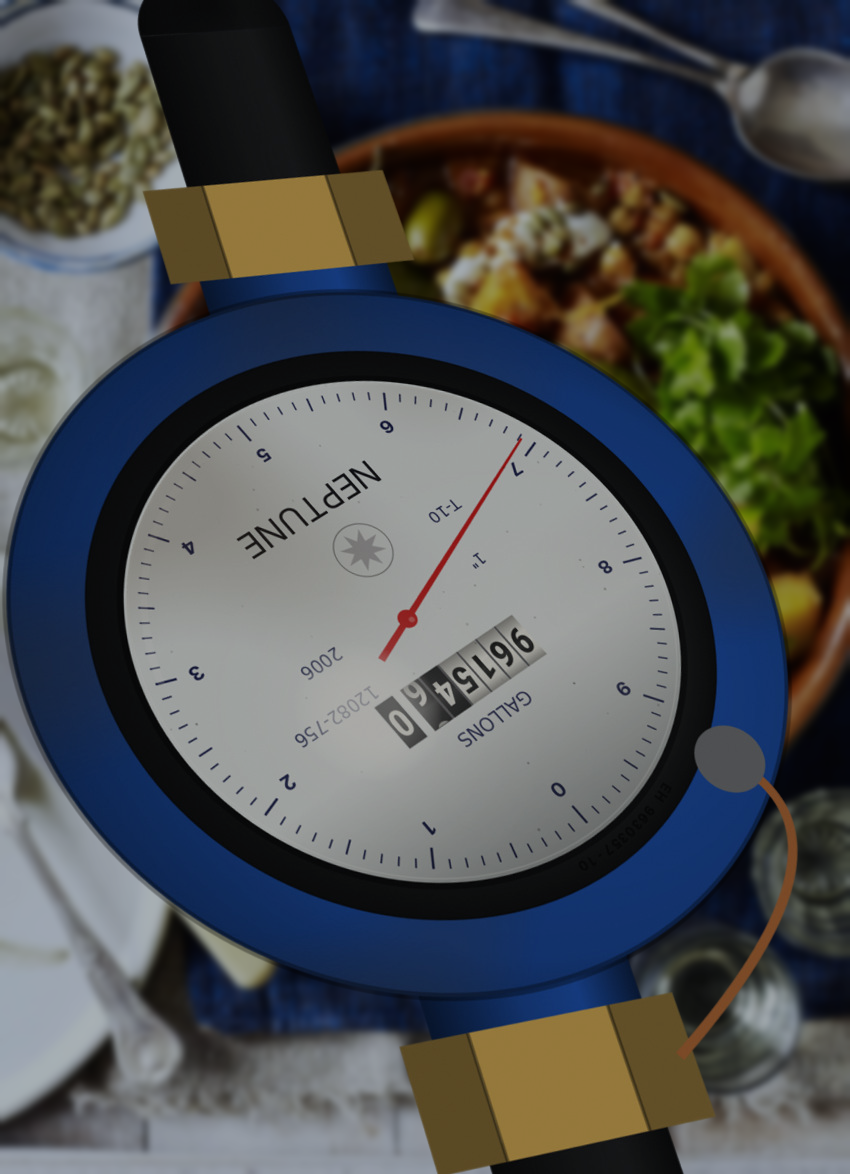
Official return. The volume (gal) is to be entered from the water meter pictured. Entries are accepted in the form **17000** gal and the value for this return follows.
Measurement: **9615456.9** gal
